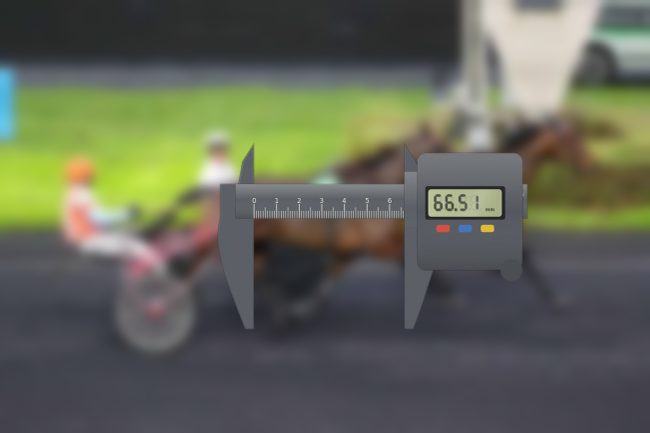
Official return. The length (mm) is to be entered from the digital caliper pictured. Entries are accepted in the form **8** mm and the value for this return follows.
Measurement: **66.51** mm
